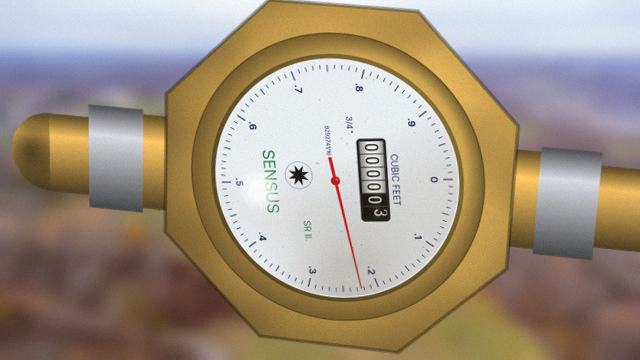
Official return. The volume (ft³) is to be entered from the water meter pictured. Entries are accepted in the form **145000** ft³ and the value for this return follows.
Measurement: **3.22** ft³
